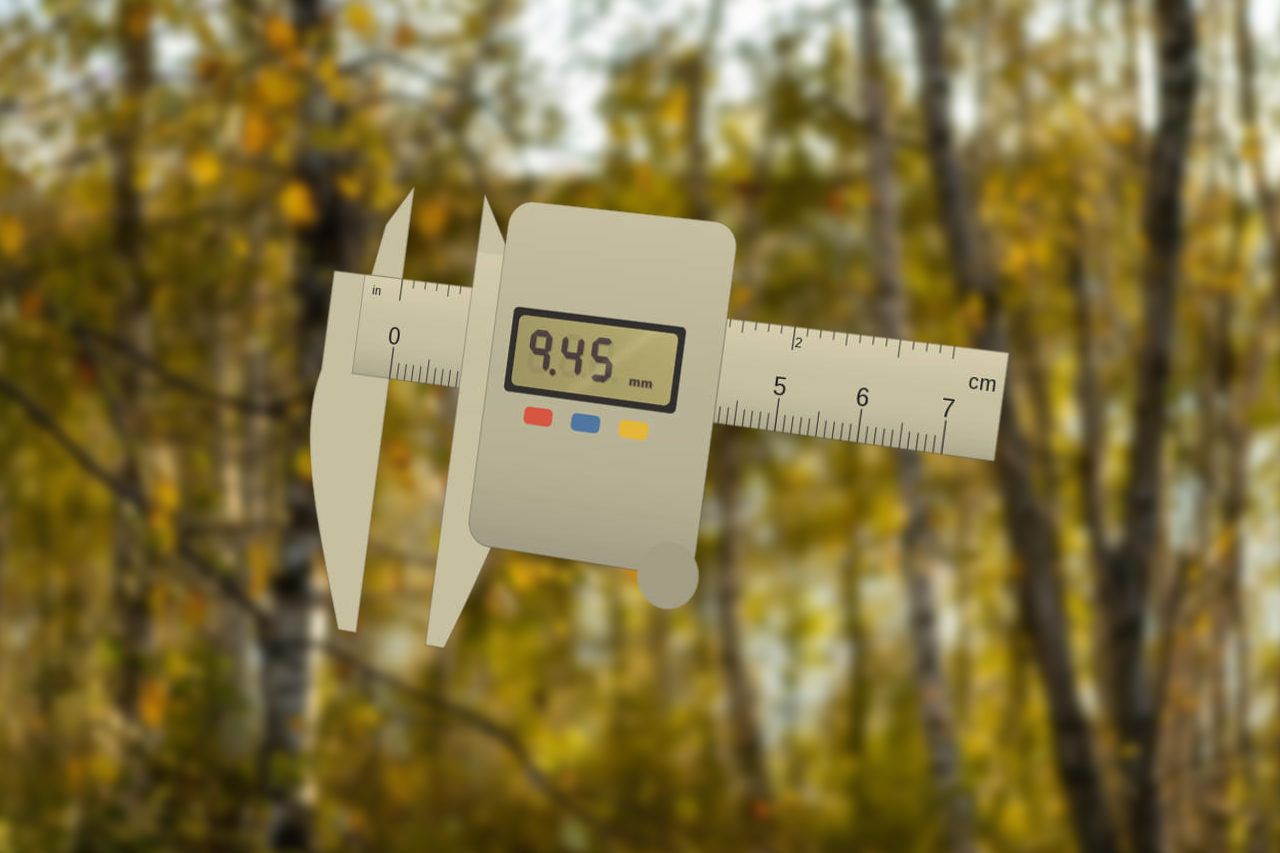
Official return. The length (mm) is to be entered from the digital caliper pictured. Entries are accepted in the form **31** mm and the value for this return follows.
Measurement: **9.45** mm
